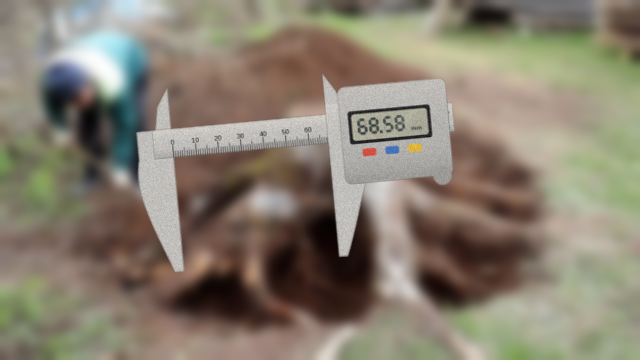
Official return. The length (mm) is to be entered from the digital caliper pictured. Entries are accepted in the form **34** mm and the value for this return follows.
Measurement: **68.58** mm
